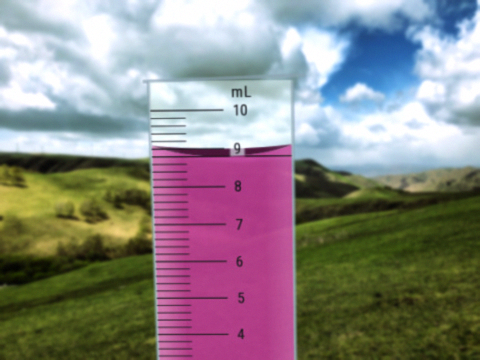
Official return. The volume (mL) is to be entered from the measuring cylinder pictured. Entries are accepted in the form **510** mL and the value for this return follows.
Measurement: **8.8** mL
